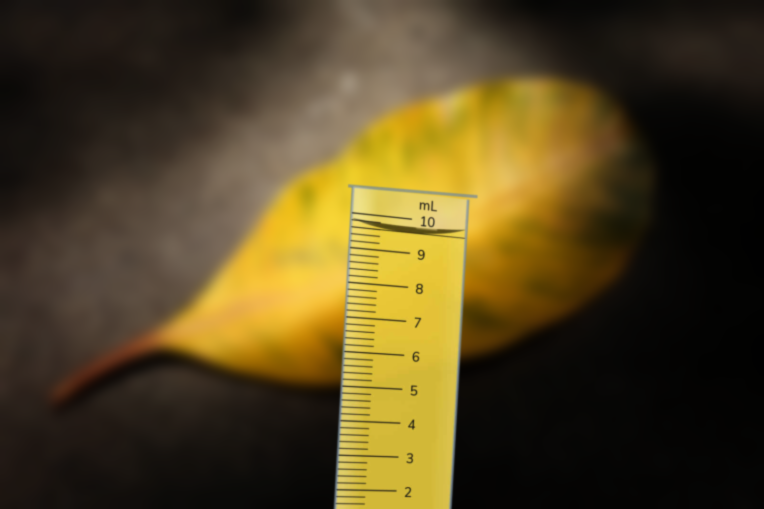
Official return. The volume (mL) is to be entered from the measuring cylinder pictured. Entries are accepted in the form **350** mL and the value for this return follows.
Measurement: **9.6** mL
